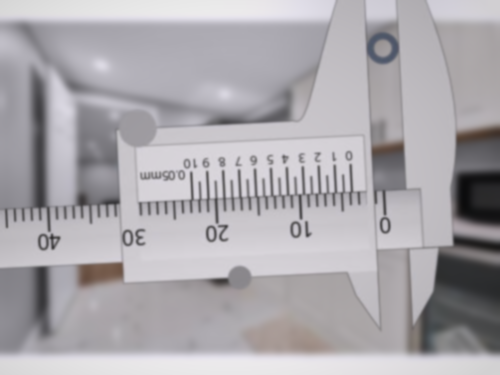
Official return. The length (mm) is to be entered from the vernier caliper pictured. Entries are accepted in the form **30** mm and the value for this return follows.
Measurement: **3.8** mm
